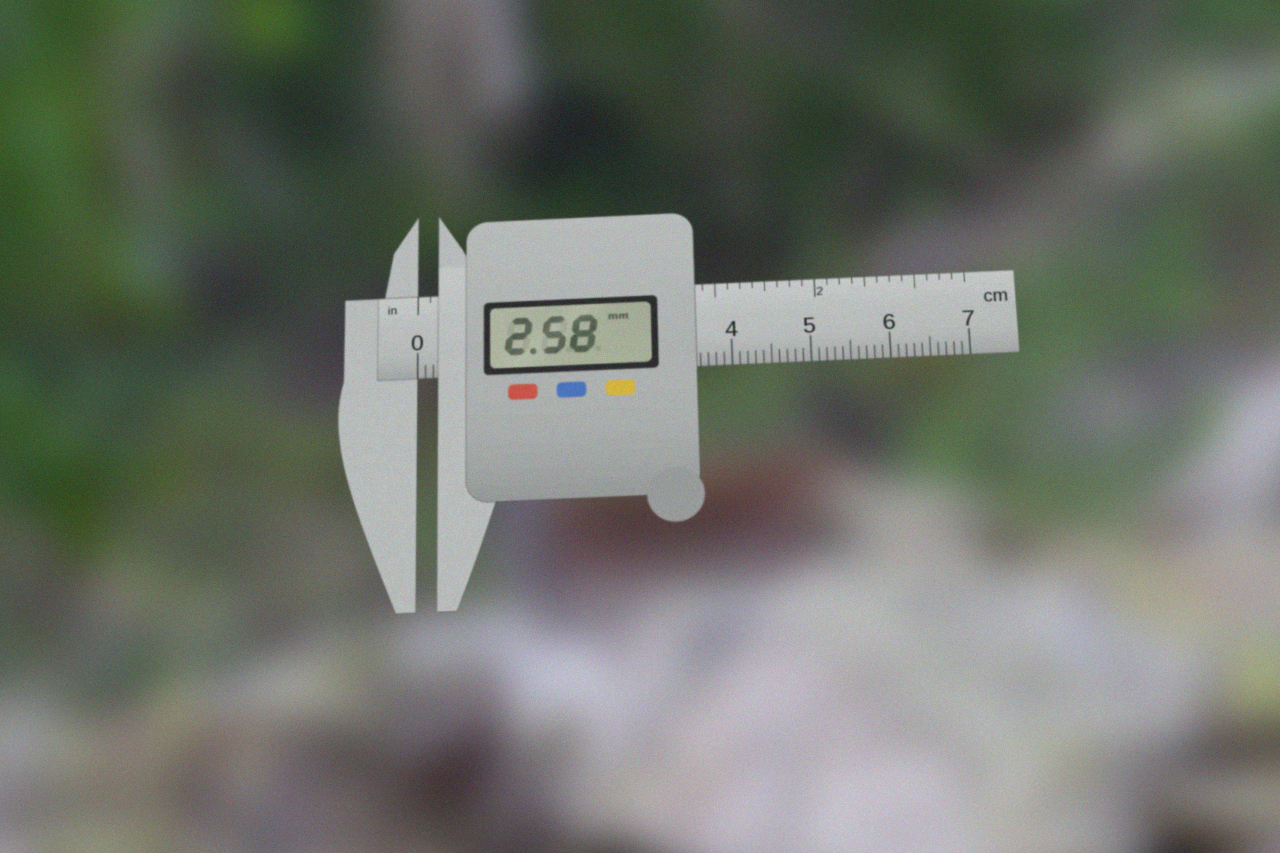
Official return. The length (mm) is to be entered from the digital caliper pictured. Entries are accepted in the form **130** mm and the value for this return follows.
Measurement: **2.58** mm
